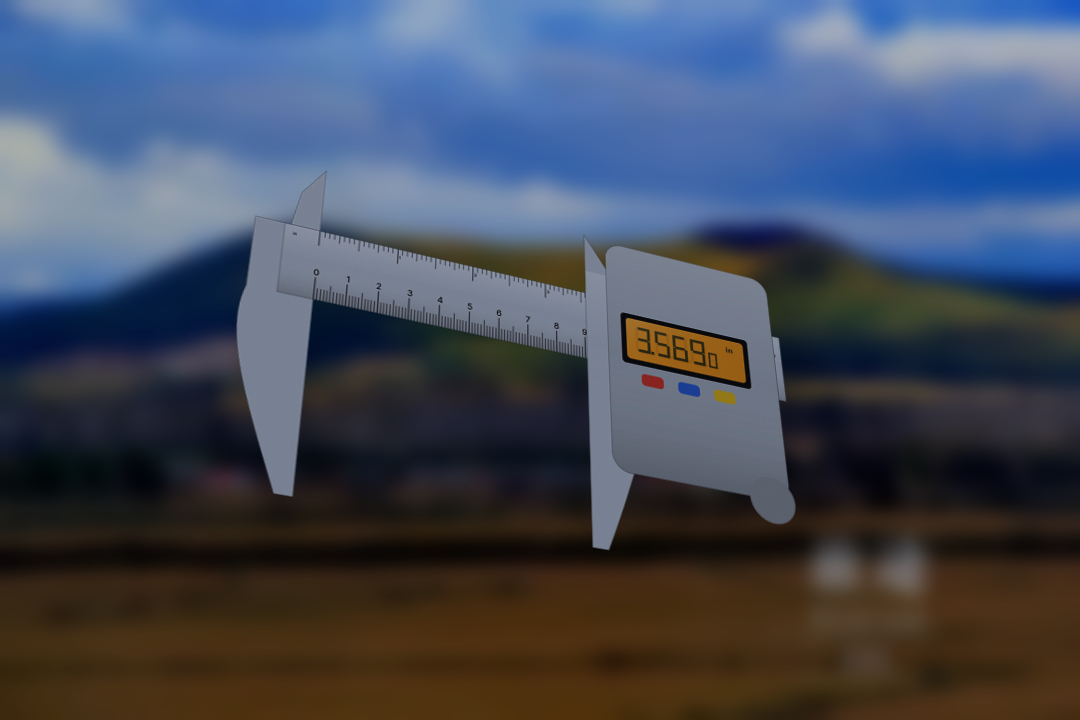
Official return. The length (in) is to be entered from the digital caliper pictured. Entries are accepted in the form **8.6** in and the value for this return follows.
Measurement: **3.5690** in
